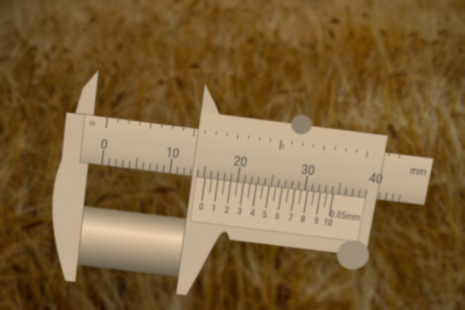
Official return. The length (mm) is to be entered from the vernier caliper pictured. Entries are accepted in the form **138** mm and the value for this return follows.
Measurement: **15.2** mm
